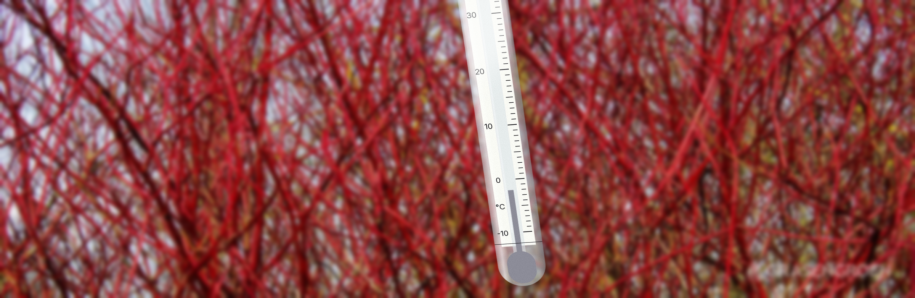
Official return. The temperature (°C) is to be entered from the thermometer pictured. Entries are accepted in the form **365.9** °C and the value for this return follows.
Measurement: **-2** °C
